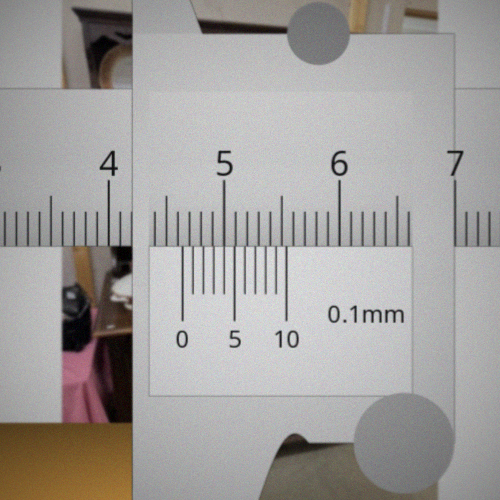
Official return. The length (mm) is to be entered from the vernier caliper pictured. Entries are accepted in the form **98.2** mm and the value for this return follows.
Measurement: **46.4** mm
